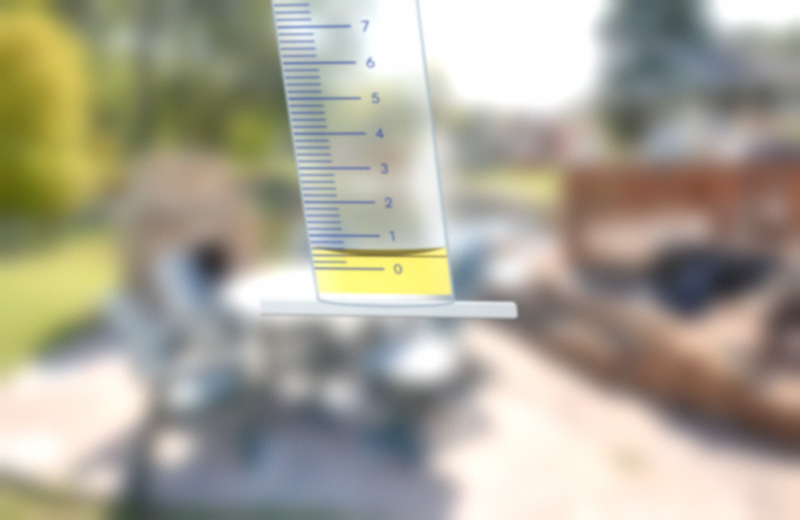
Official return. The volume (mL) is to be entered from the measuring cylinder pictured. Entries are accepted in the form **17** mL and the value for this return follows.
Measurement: **0.4** mL
